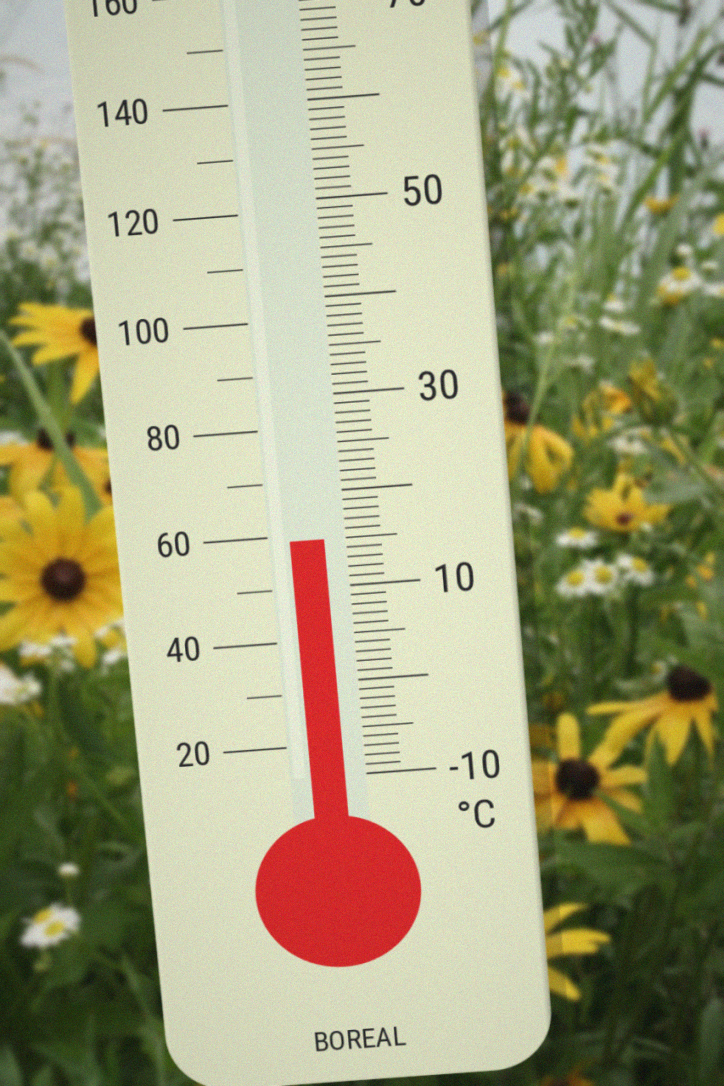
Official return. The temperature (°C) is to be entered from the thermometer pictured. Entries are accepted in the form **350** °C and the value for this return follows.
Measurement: **15** °C
